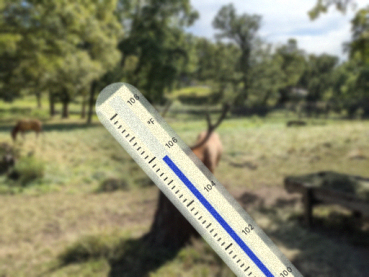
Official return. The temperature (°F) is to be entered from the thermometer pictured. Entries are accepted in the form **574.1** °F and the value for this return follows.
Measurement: **105.8** °F
